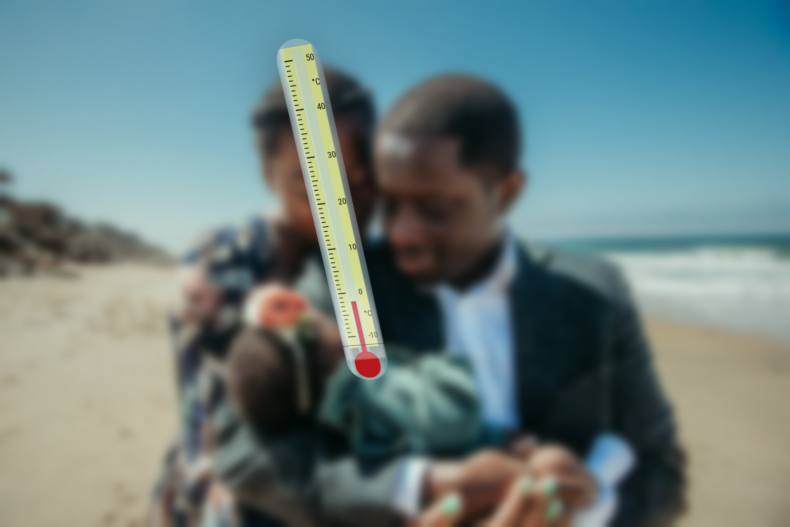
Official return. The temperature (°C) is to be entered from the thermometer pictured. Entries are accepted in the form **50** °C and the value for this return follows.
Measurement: **-2** °C
